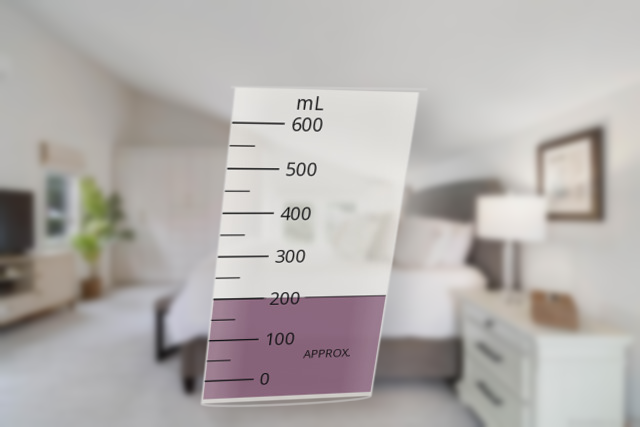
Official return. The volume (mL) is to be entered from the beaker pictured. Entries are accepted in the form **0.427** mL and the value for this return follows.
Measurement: **200** mL
